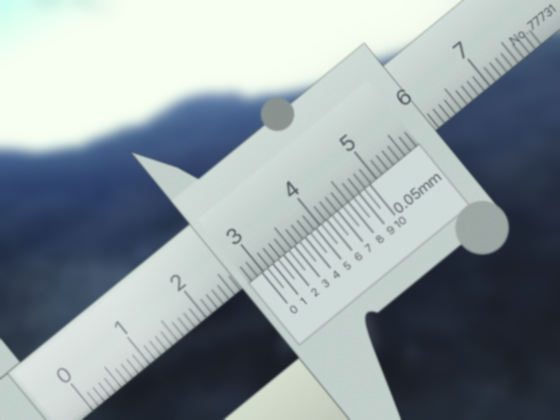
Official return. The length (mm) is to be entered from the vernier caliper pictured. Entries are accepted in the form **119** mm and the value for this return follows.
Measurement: **29.8** mm
